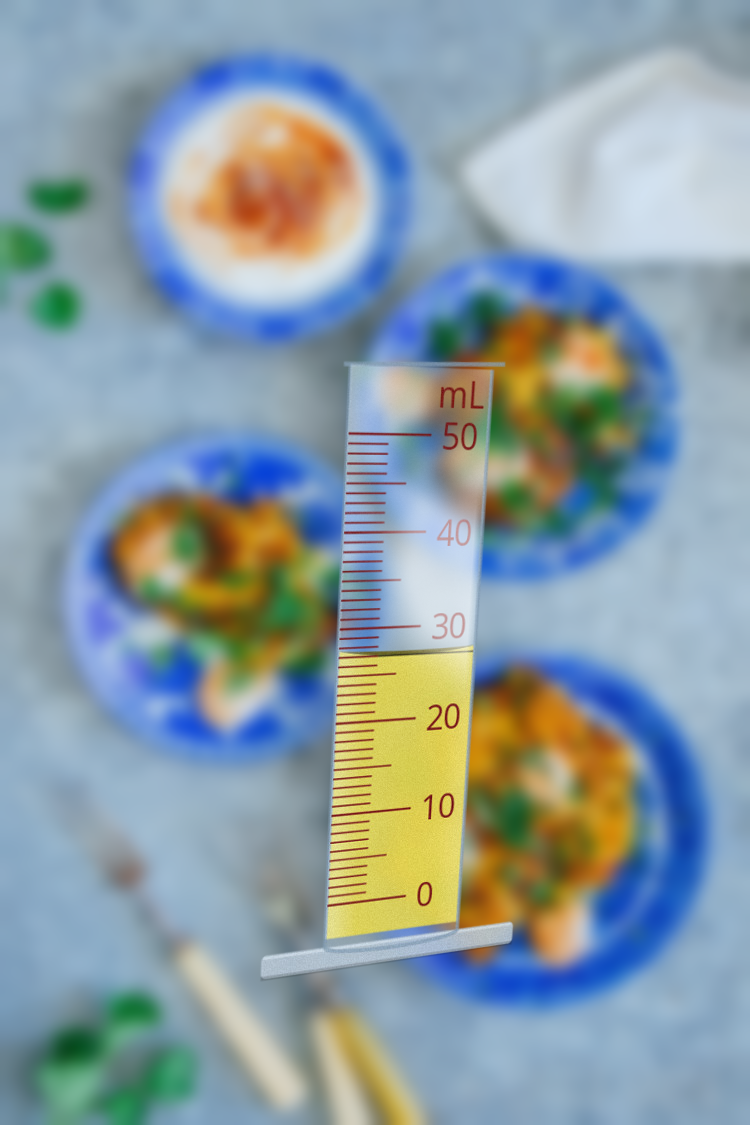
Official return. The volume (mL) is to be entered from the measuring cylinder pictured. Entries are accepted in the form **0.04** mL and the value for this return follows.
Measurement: **27** mL
